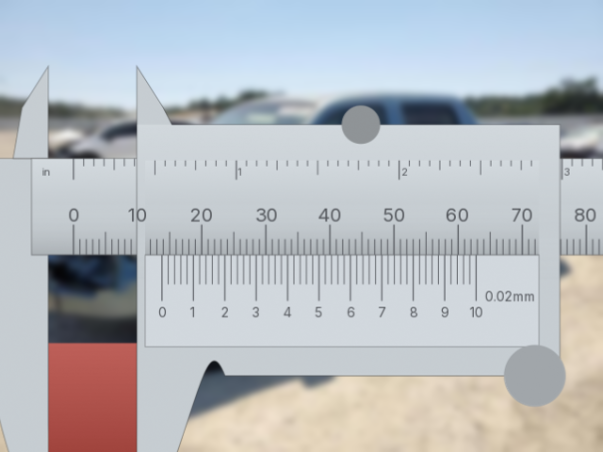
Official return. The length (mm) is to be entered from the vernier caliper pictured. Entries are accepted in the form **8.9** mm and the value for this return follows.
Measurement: **13.8** mm
